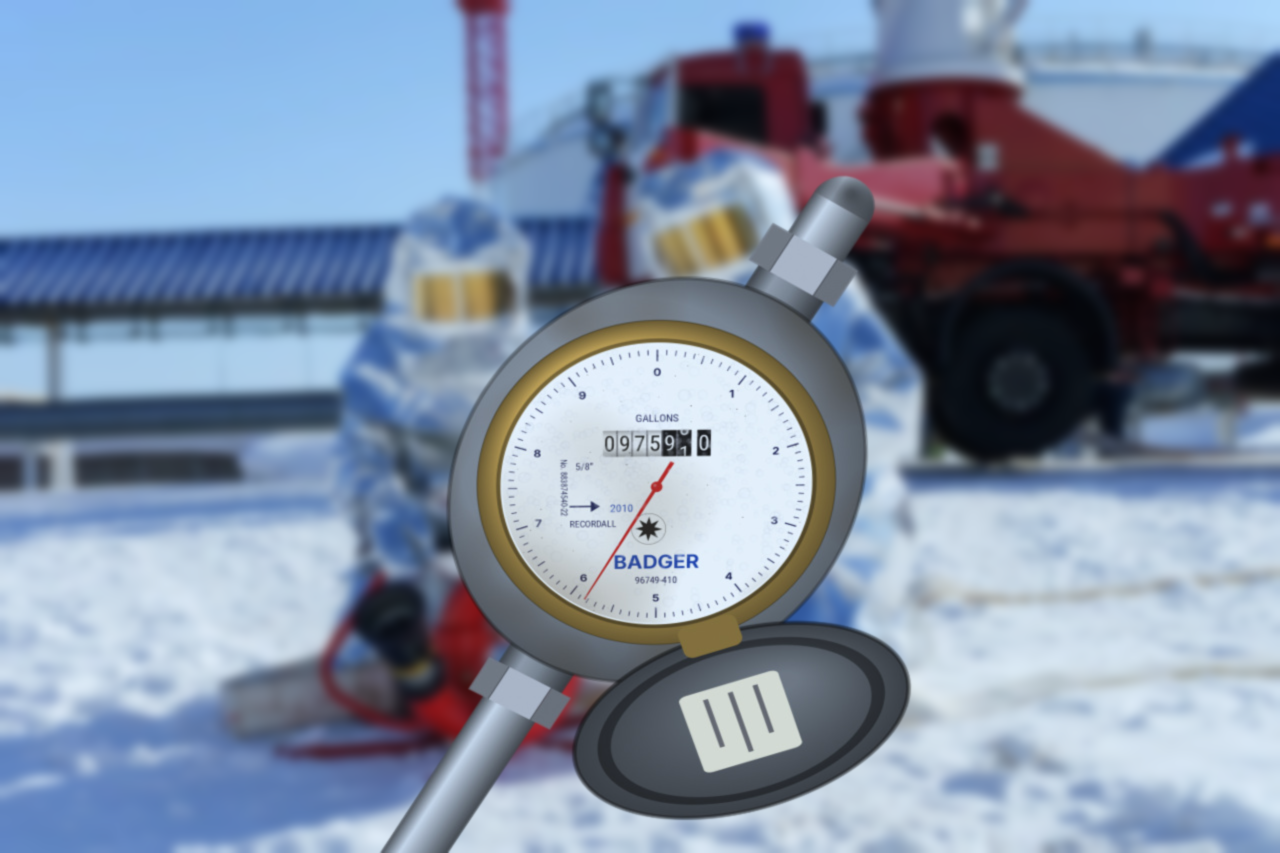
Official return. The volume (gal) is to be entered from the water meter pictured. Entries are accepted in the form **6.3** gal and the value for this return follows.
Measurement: **975905.8** gal
